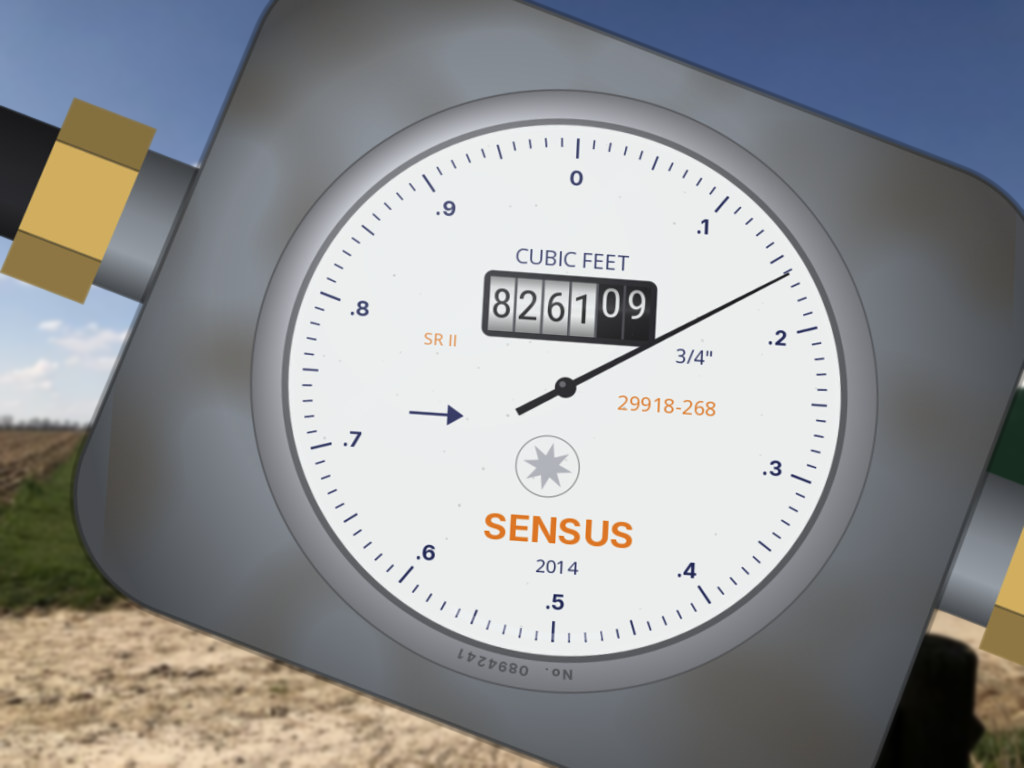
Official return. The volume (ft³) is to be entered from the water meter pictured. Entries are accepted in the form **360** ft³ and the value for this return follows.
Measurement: **826109.16** ft³
